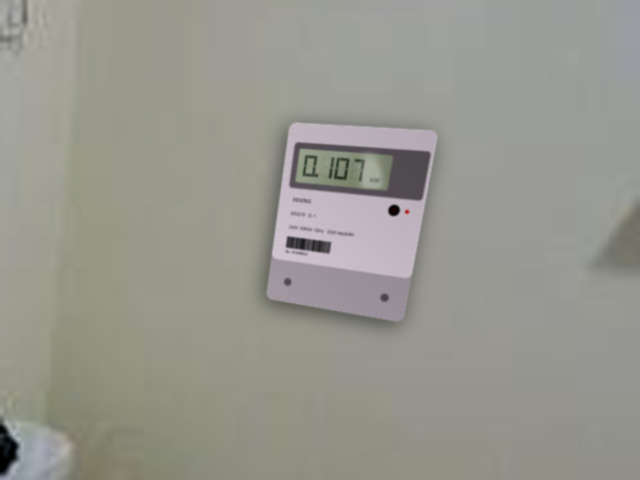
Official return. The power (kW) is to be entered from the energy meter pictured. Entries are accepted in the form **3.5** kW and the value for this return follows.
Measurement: **0.107** kW
